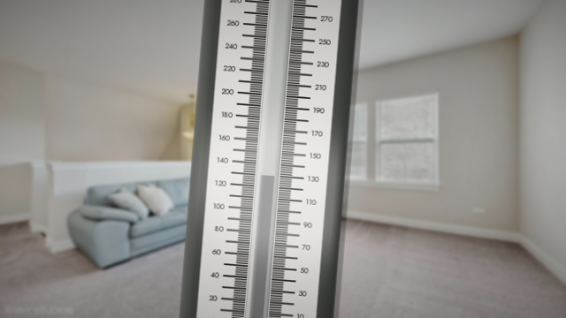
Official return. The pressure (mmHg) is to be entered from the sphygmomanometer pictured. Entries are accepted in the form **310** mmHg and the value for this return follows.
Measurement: **130** mmHg
